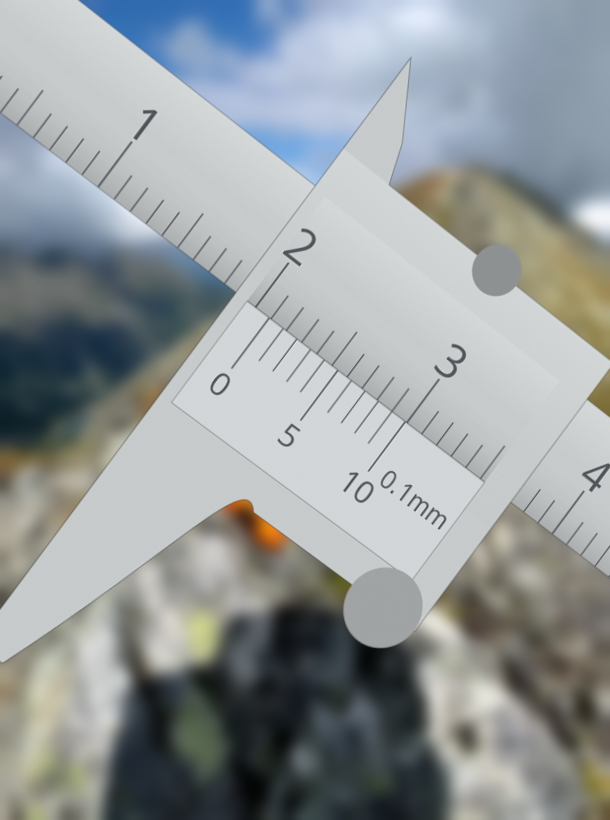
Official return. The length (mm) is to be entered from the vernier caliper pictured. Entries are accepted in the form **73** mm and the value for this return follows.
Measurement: **20.9** mm
